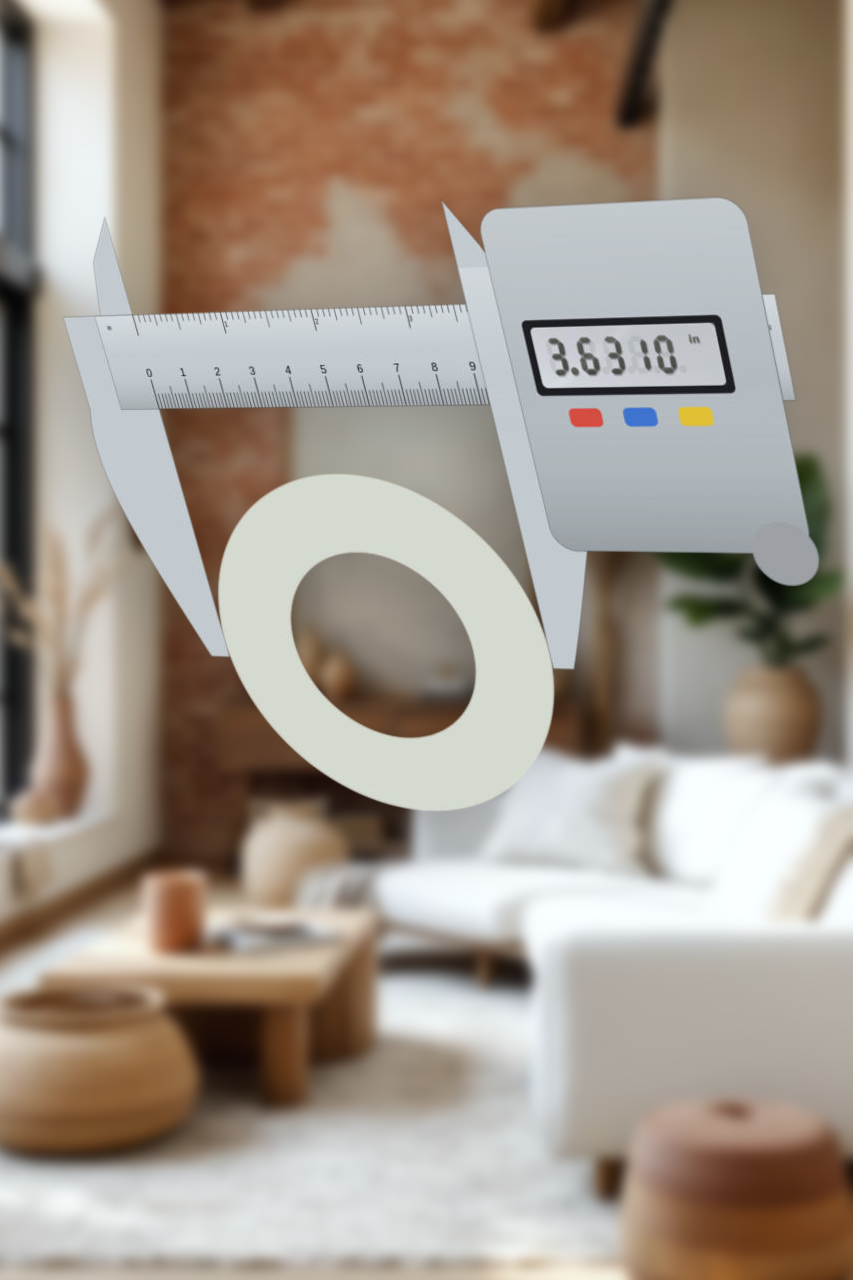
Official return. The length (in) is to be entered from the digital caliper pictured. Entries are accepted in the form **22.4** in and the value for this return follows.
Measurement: **3.6310** in
